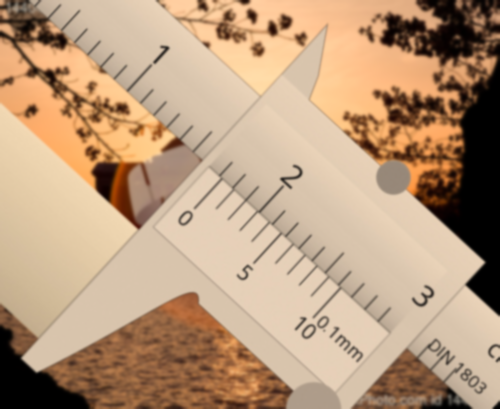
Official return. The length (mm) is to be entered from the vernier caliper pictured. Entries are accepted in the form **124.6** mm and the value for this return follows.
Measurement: **17.2** mm
